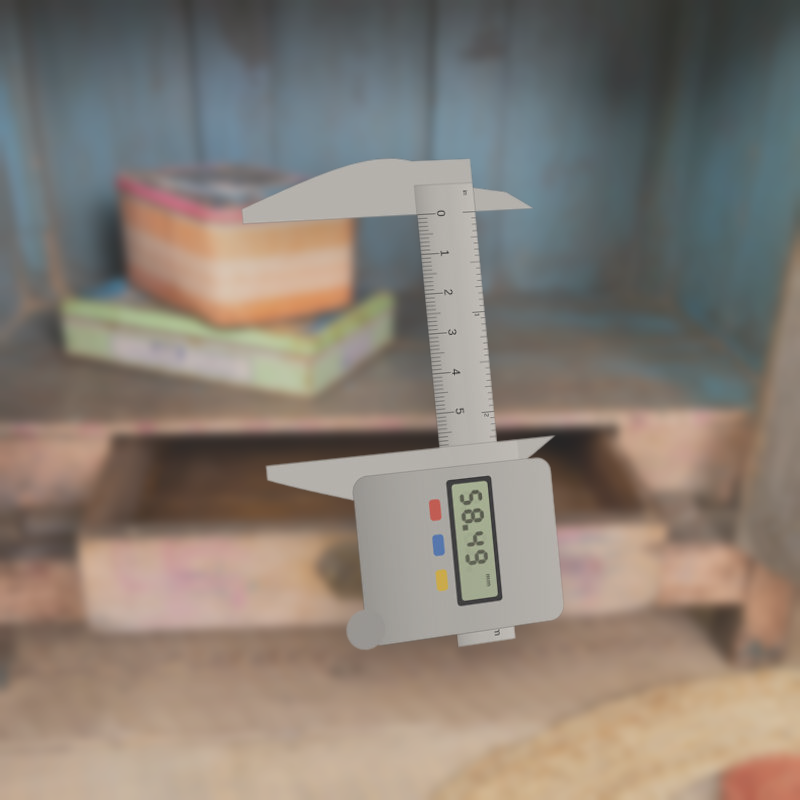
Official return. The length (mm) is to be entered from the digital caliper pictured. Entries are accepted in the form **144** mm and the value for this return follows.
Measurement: **58.49** mm
